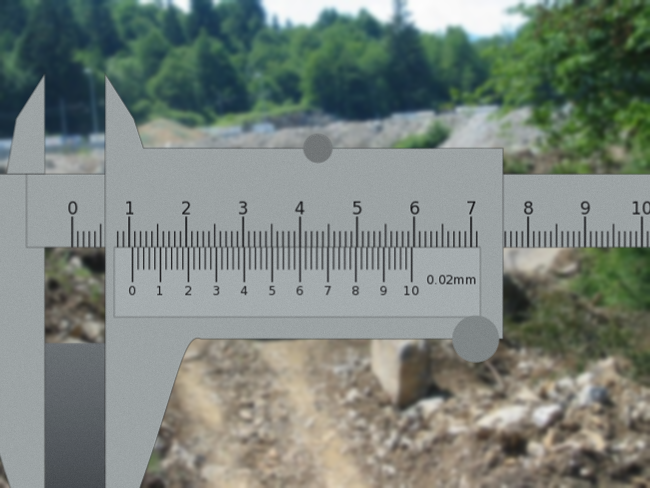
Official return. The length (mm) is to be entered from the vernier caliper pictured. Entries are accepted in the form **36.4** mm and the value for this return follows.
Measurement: **10.6** mm
